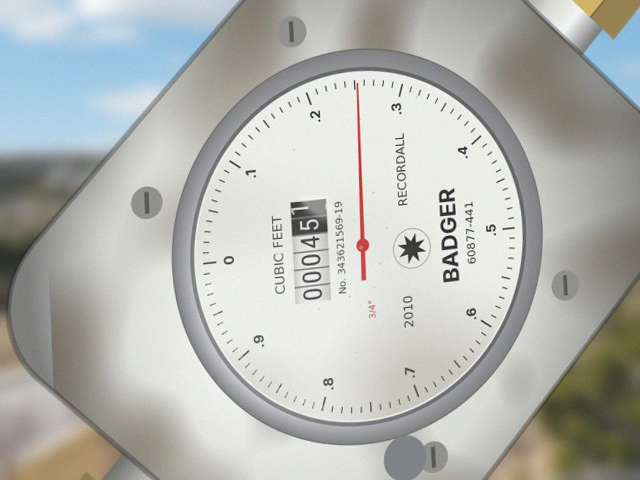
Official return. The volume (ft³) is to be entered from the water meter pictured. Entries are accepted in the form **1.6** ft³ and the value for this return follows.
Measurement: **451.25** ft³
